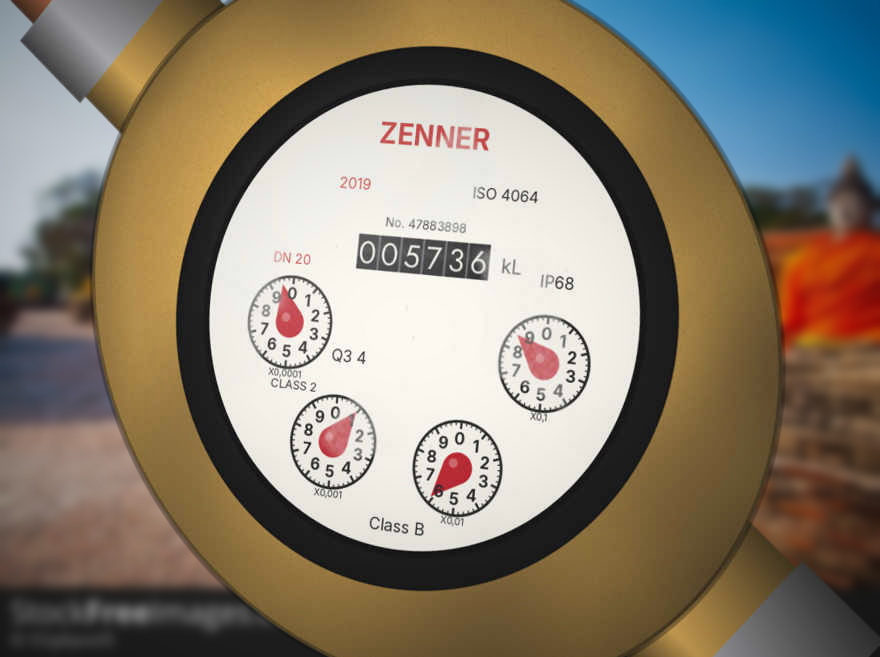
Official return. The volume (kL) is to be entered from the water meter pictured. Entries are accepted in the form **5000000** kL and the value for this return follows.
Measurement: **5736.8609** kL
